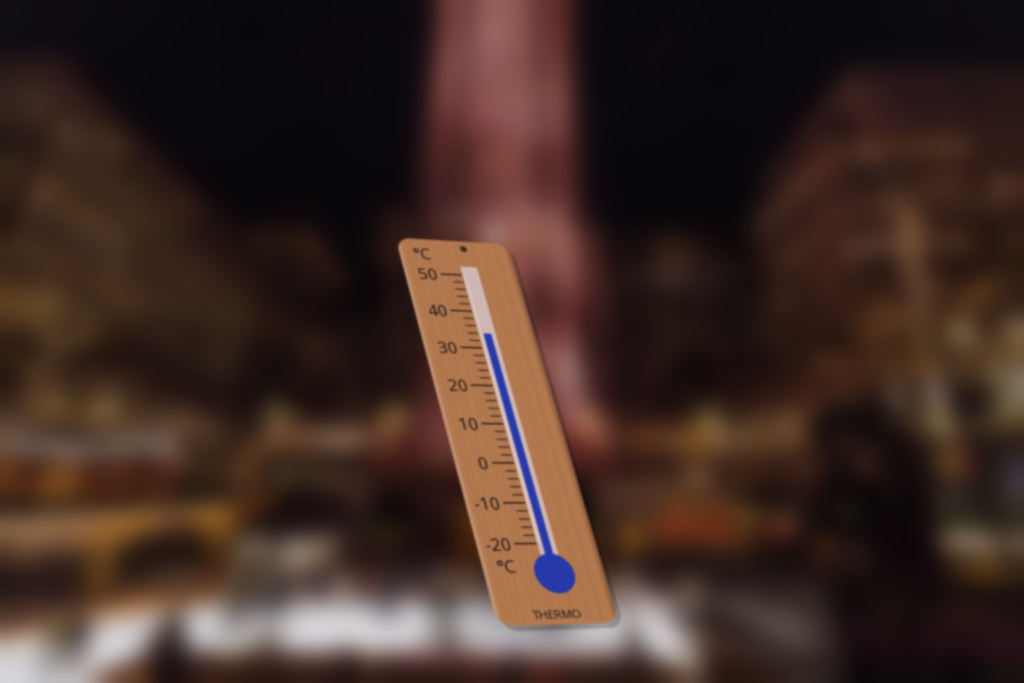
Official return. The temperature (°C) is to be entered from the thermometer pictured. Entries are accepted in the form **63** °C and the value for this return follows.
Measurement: **34** °C
